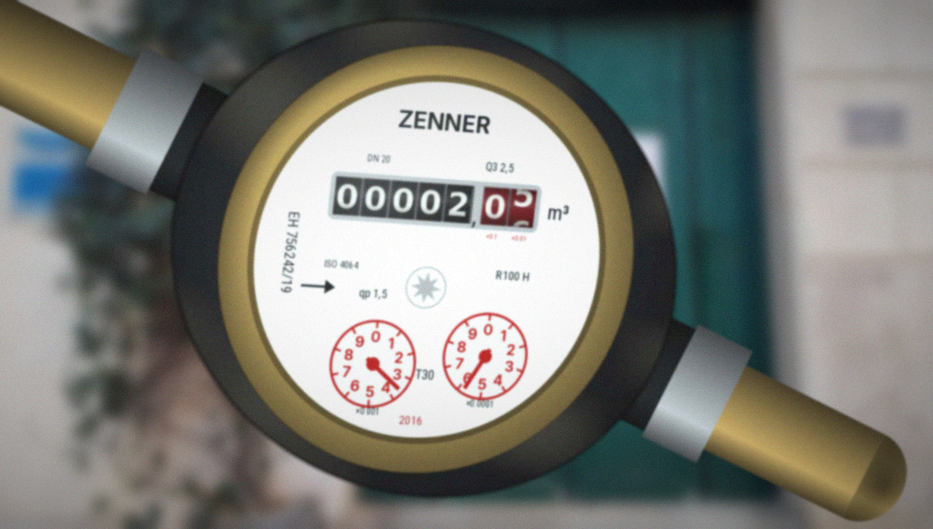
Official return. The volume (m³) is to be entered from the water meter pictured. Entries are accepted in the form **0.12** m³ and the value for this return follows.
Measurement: **2.0535** m³
